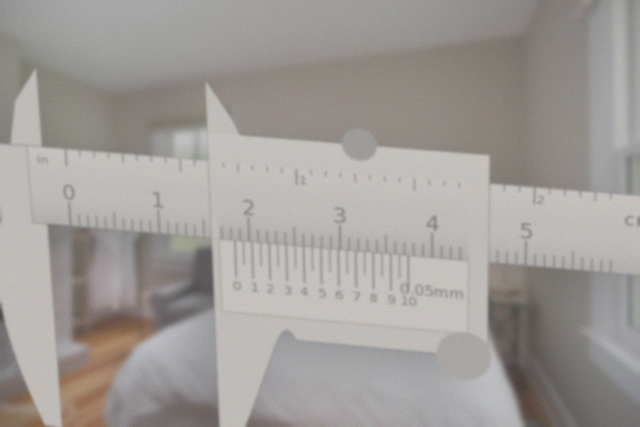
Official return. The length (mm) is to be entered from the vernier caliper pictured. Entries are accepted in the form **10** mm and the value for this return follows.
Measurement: **18.4** mm
